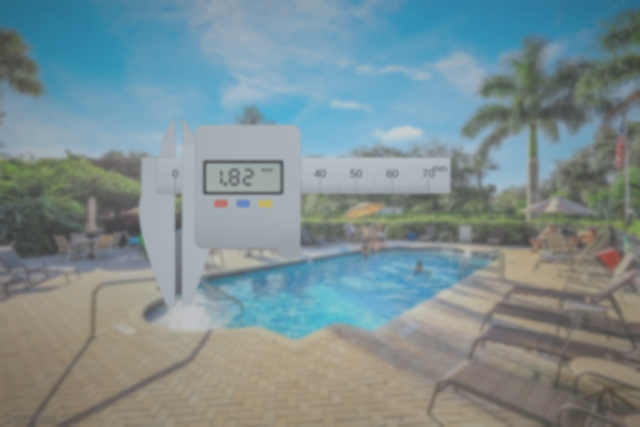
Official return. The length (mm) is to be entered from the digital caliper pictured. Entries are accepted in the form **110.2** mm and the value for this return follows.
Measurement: **1.82** mm
